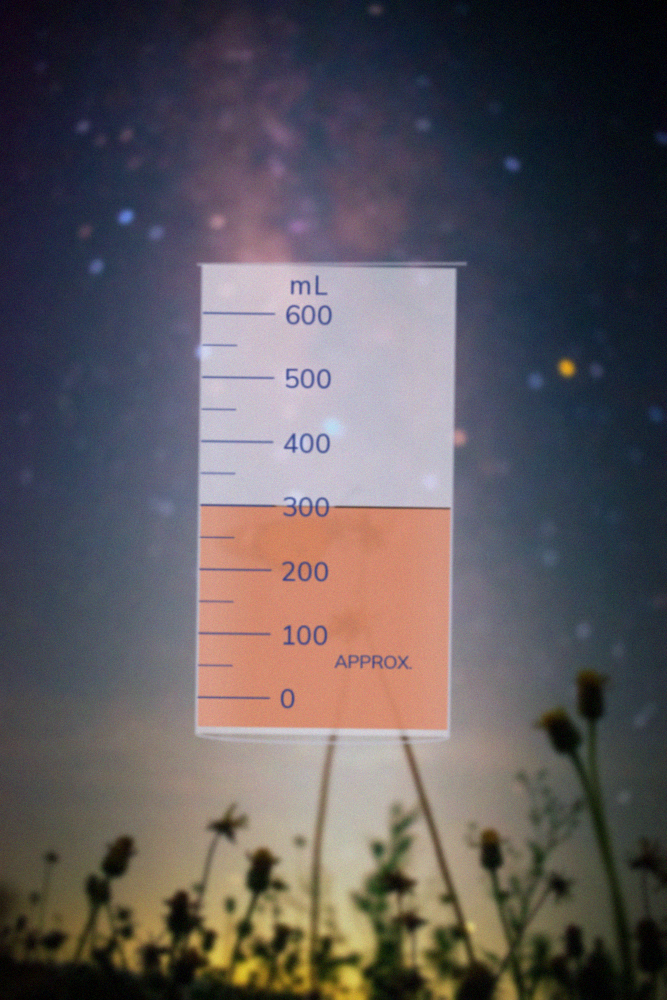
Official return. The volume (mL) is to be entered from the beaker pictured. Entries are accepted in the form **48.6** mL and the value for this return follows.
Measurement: **300** mL
